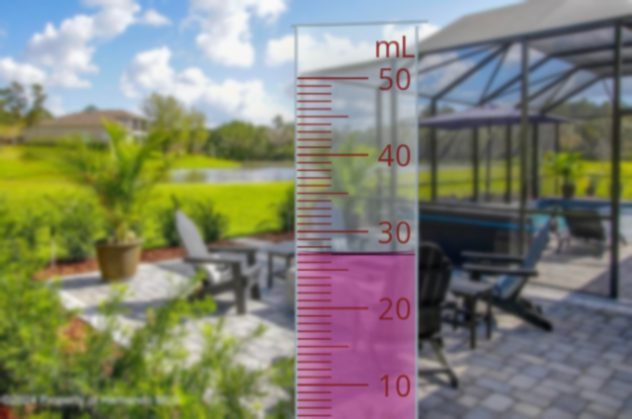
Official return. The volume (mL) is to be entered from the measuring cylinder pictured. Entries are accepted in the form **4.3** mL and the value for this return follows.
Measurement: **27** mL
